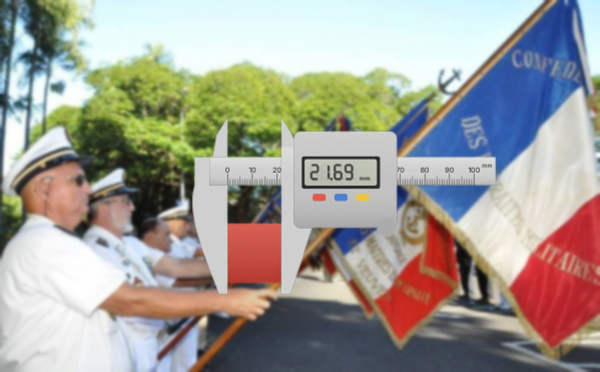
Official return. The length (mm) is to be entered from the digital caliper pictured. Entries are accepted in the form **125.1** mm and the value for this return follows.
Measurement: **21.69** mm
